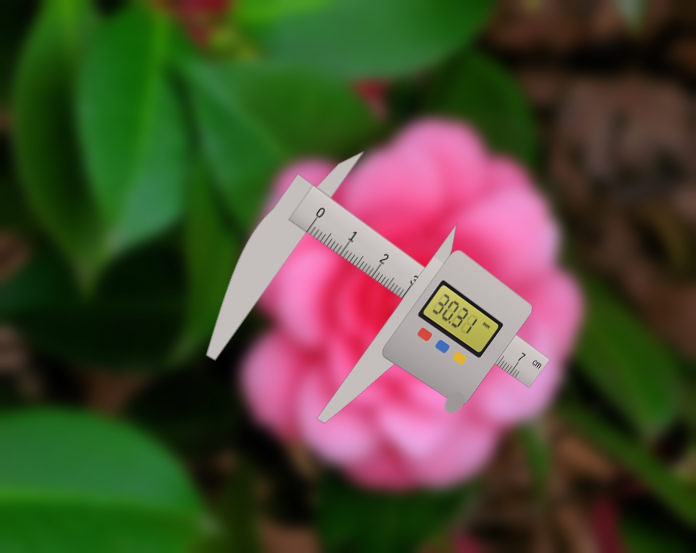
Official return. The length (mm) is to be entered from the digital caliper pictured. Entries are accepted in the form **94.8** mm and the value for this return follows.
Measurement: **30.31** mm
